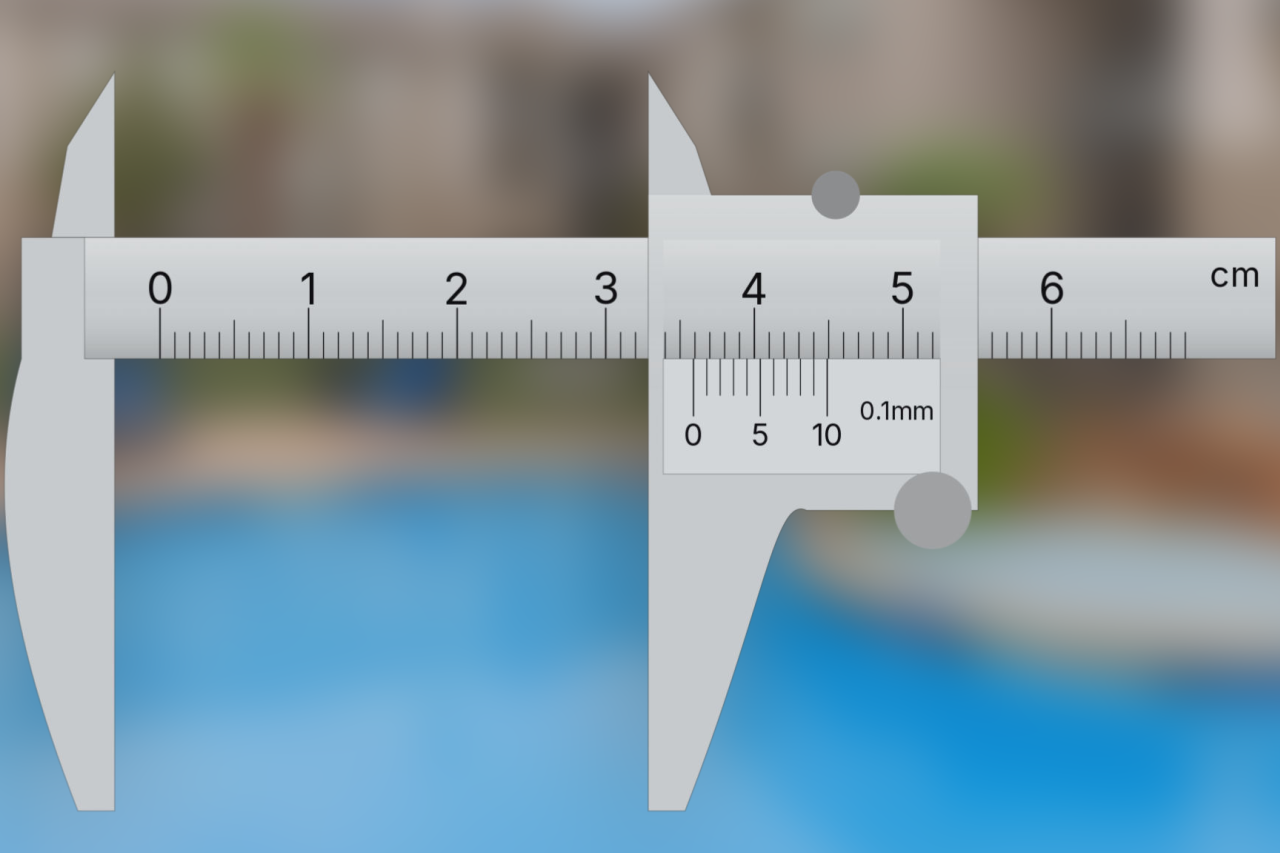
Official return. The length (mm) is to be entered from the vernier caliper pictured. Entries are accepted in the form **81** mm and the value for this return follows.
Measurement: **35.9** mm
